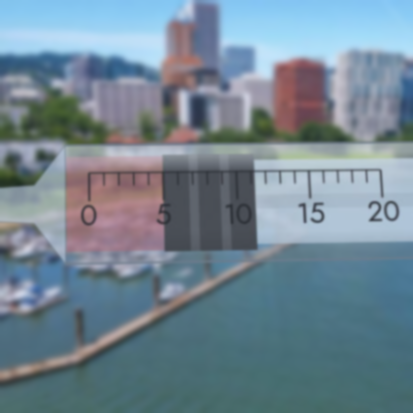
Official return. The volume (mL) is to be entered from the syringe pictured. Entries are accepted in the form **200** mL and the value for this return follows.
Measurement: **5** mL
